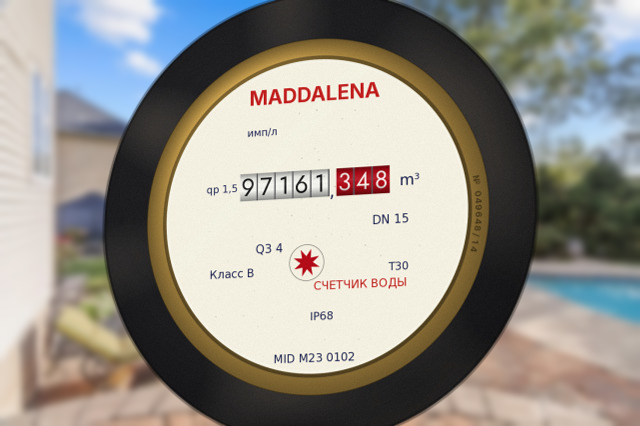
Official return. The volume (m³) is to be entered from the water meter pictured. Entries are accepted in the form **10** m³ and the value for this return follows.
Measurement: **97161.348** m³
